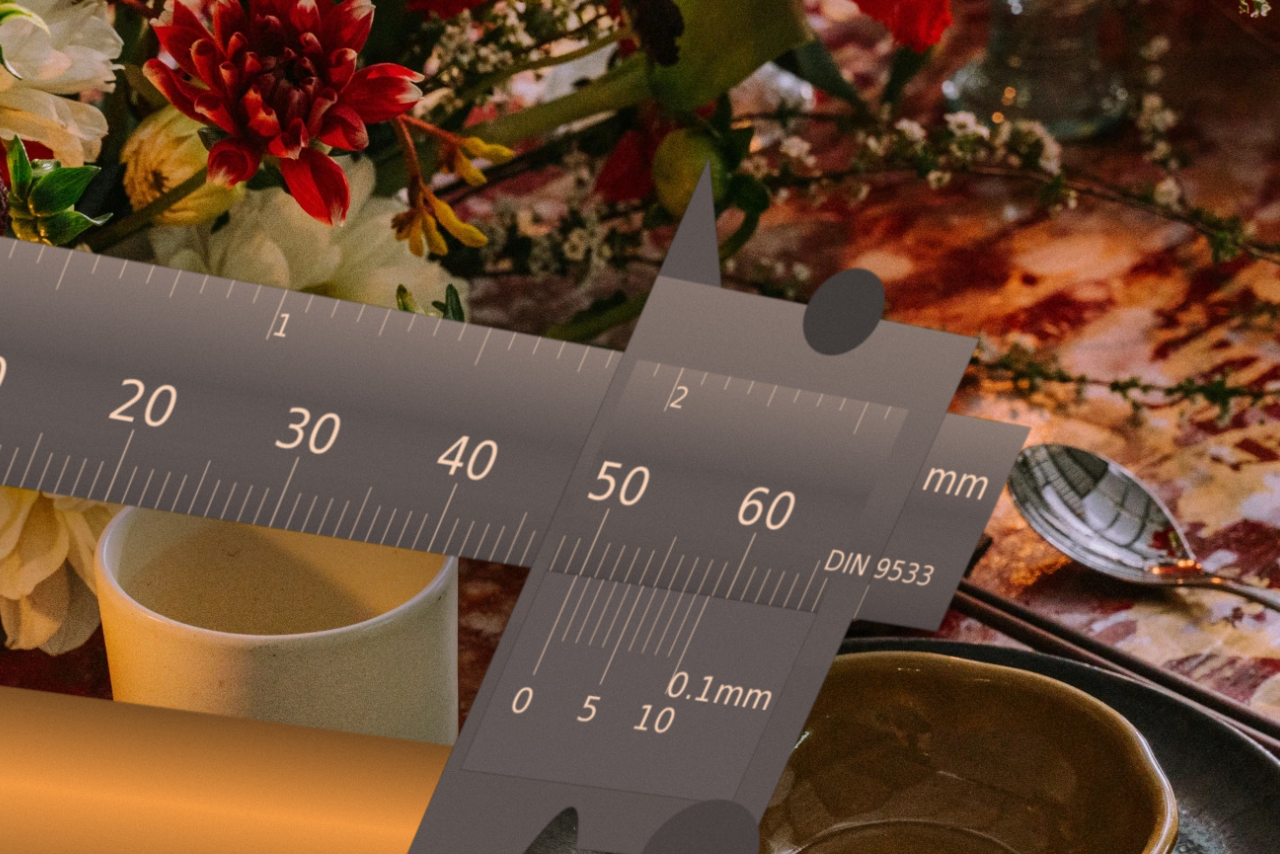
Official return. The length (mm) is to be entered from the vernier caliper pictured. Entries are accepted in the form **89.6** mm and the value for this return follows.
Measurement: **49.8** mm
